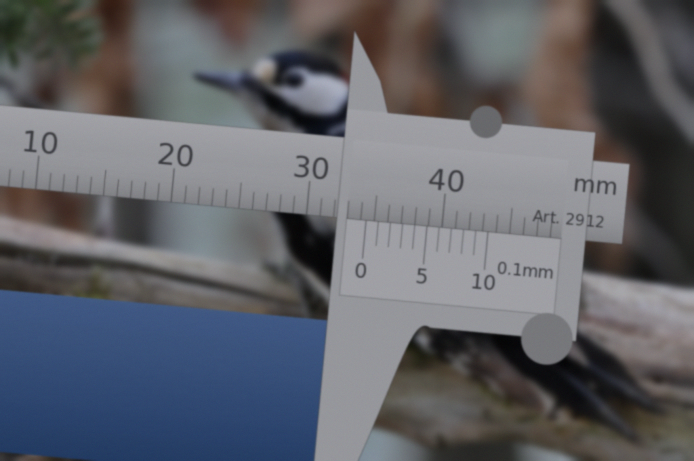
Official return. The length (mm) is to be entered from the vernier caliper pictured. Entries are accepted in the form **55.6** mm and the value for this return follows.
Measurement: **34.4** mm
